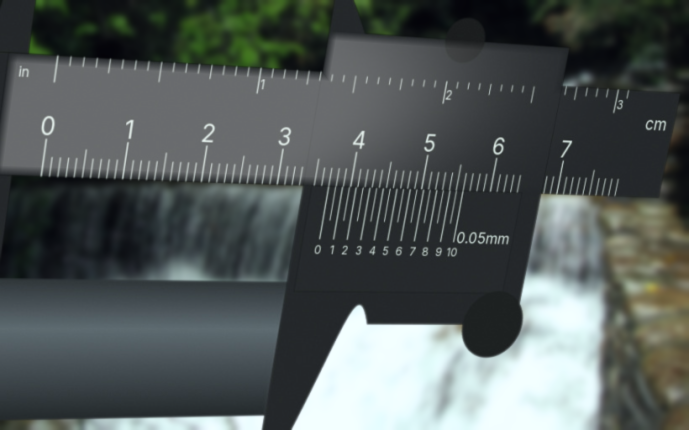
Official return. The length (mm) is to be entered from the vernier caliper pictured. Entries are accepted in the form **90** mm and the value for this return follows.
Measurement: **37.0** mm
